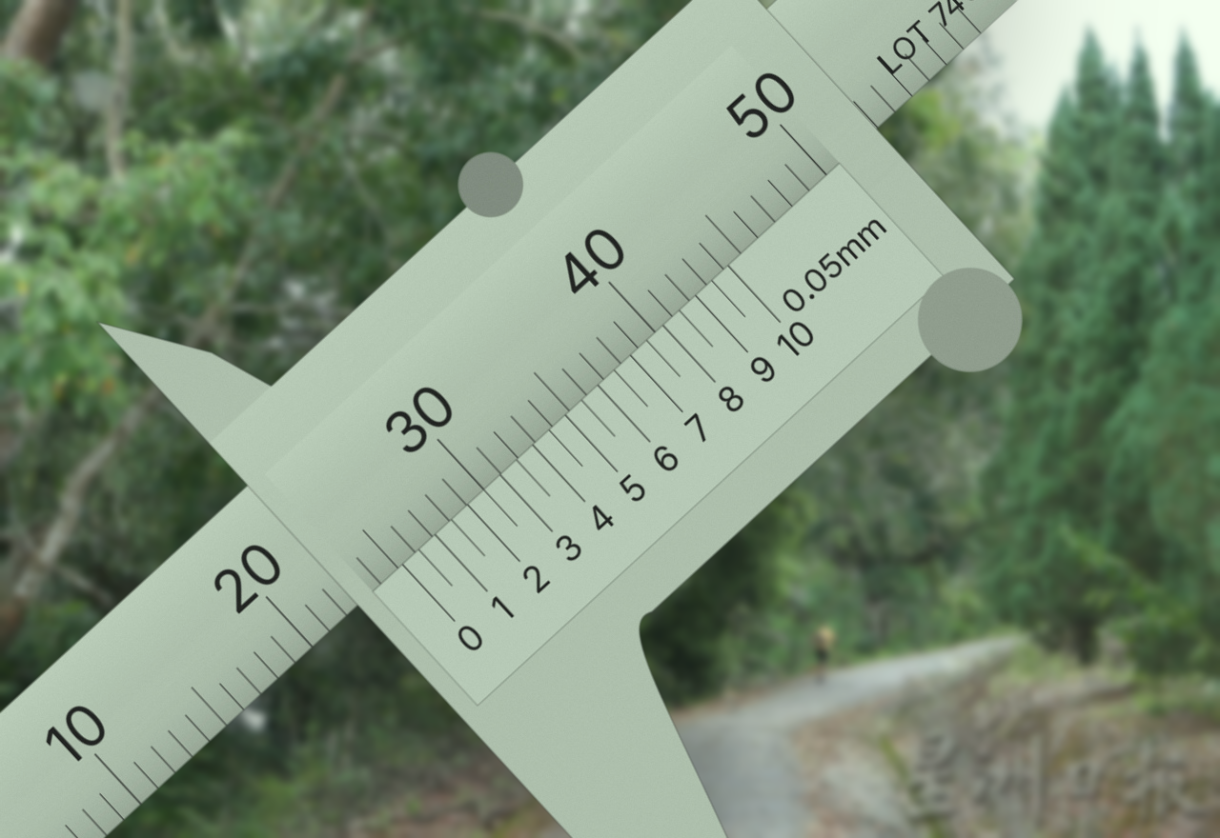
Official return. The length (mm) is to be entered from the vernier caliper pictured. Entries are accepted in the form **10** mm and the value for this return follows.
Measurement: **25.25** mm
